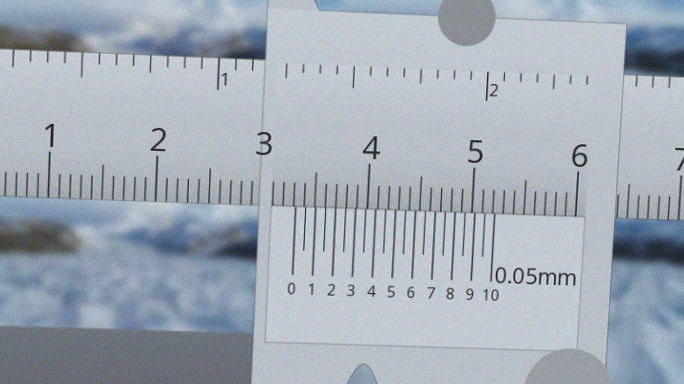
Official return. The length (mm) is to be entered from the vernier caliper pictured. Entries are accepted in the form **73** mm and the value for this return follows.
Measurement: **33.2** mm
